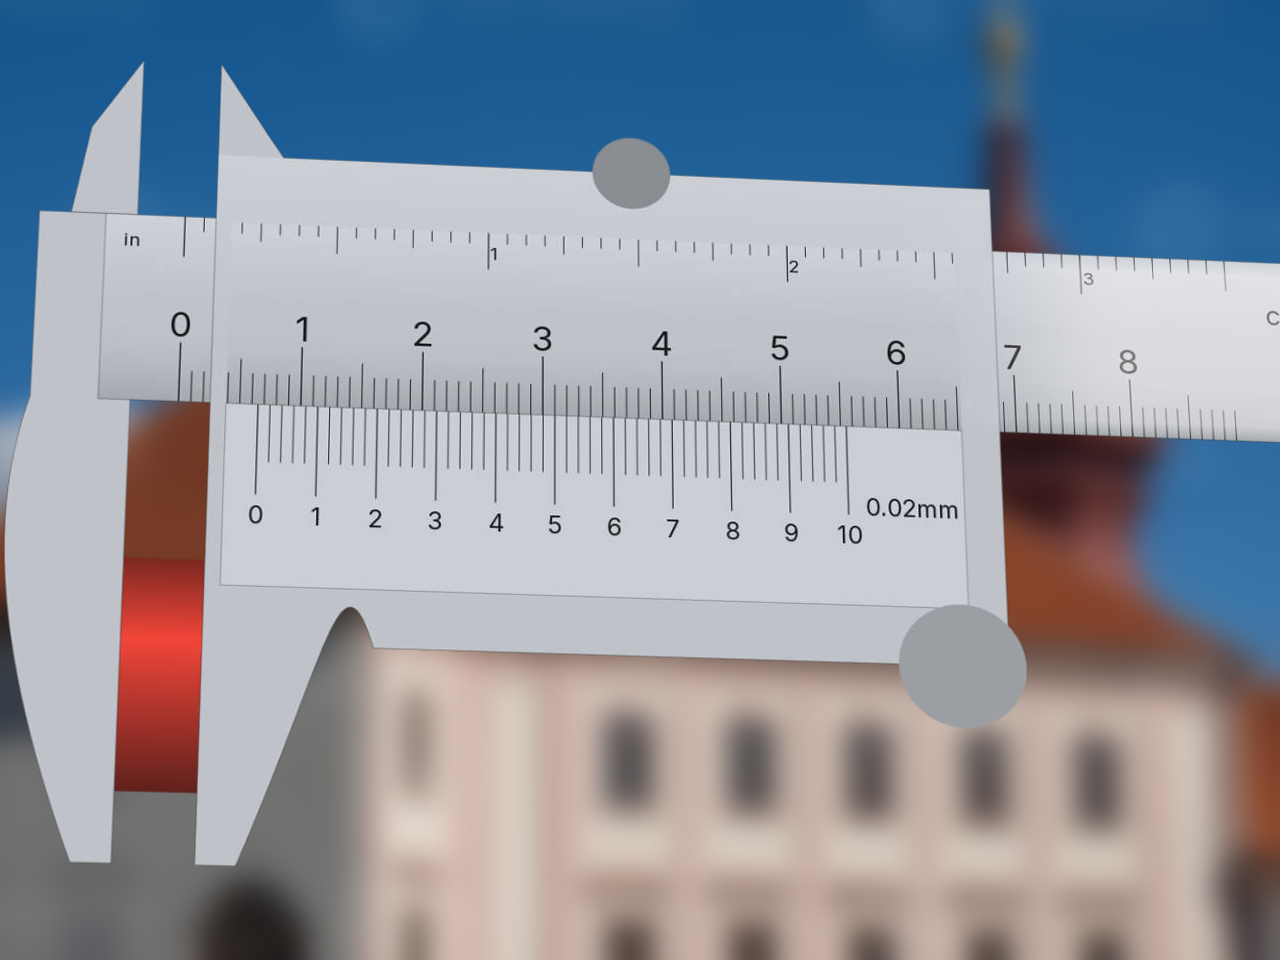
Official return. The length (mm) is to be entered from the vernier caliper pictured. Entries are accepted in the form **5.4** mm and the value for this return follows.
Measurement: **6.5** mm
